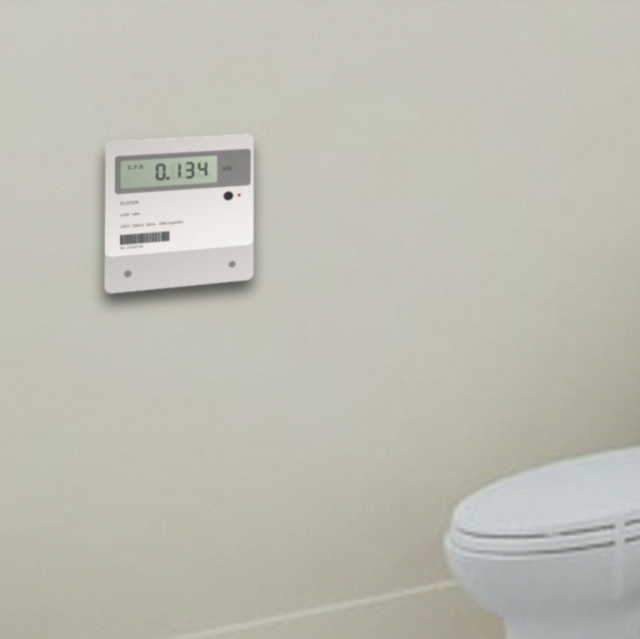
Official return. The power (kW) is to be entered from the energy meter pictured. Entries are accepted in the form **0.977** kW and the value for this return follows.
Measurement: **0.134** kW
